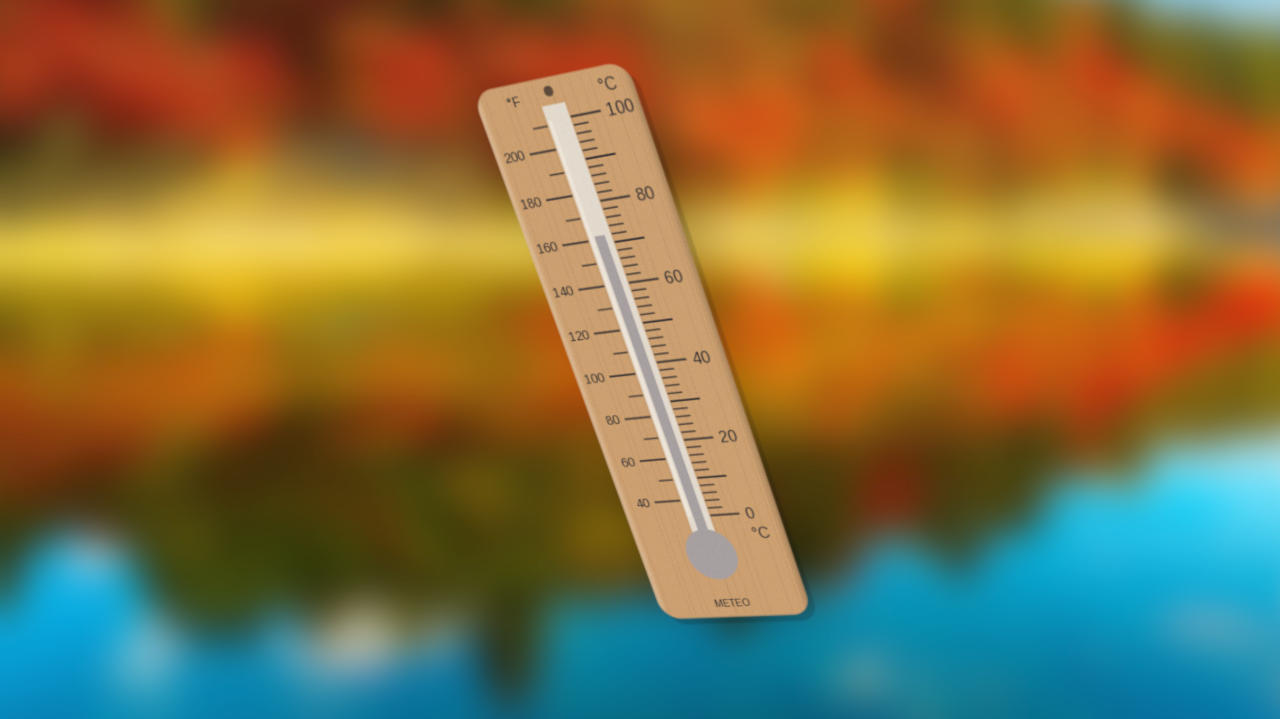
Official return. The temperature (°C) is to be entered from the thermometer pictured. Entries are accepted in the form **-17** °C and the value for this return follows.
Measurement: **72** °C
